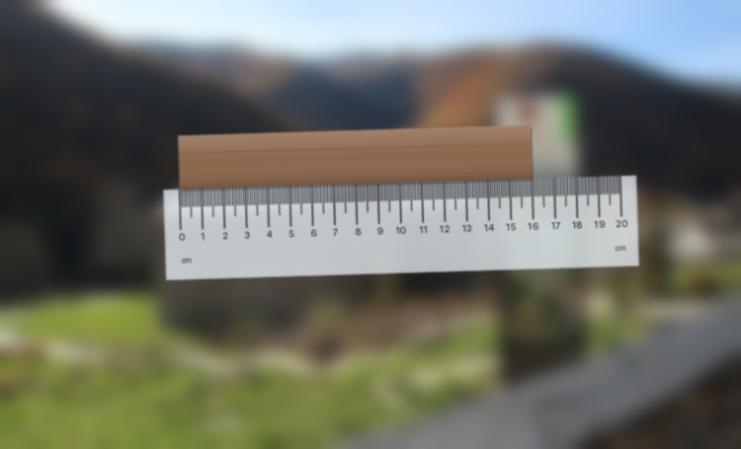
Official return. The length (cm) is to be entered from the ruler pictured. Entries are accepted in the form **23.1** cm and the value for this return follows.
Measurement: **16** cm
